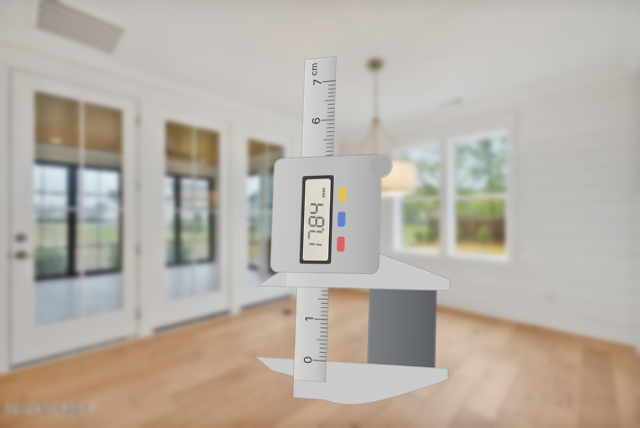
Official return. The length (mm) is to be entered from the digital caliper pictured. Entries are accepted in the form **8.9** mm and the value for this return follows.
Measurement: **17.84** mm
